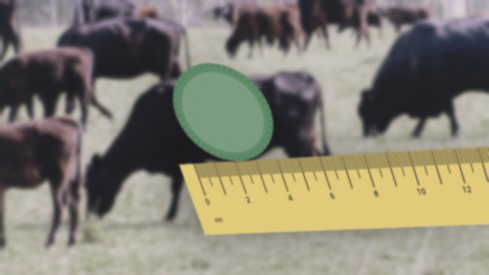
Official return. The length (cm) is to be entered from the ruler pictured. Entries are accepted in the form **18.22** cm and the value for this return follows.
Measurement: **4.5** cm
